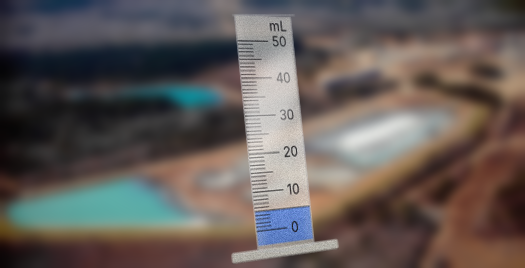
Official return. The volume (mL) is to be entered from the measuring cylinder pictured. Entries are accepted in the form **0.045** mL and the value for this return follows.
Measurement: **5** mL
